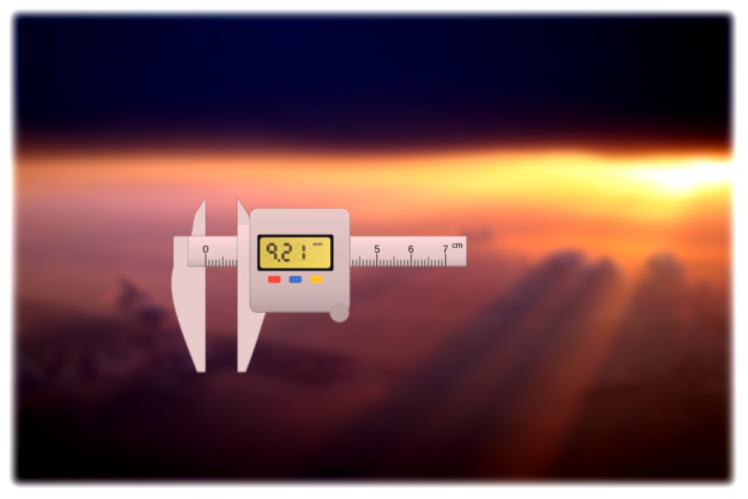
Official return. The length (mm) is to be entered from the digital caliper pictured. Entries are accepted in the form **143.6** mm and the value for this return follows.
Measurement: **9.21** mm
